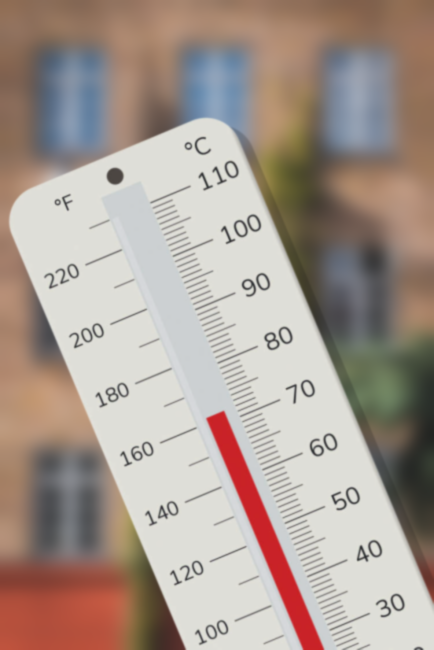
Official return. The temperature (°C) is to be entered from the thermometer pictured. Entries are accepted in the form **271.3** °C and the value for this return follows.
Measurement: **72** °C
